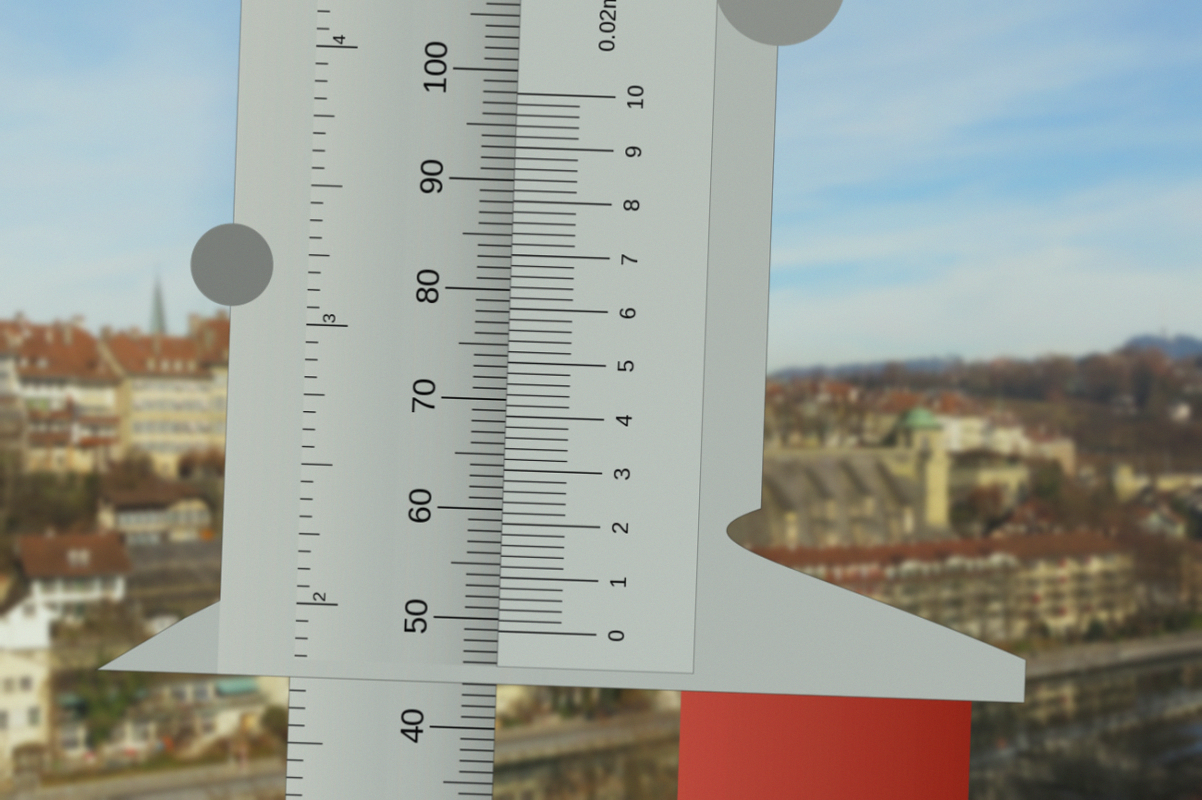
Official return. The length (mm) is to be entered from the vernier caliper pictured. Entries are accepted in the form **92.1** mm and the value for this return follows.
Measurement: **48.9** mm
